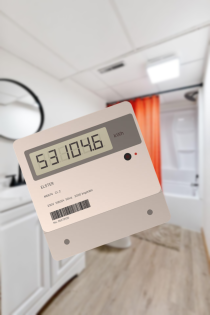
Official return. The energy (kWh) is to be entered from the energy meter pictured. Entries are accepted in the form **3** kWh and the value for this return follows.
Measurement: **53104.6** kWh
